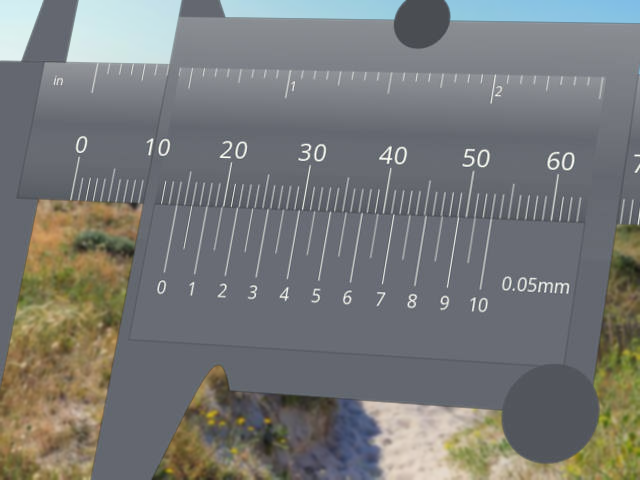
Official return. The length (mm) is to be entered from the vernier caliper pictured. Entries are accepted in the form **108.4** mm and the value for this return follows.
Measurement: **14.0** mm
